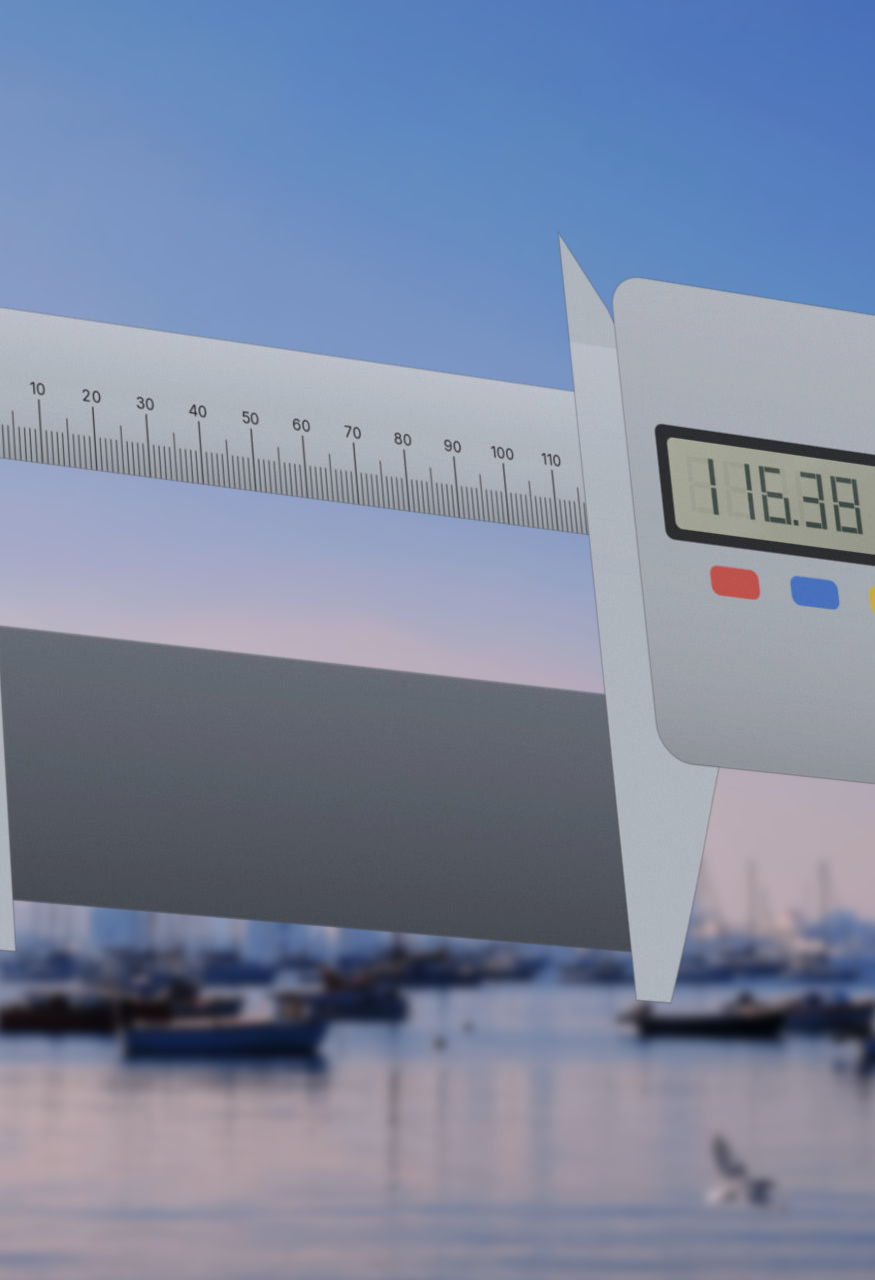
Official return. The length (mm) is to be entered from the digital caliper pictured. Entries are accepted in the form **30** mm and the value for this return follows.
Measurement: **116.38** mm
